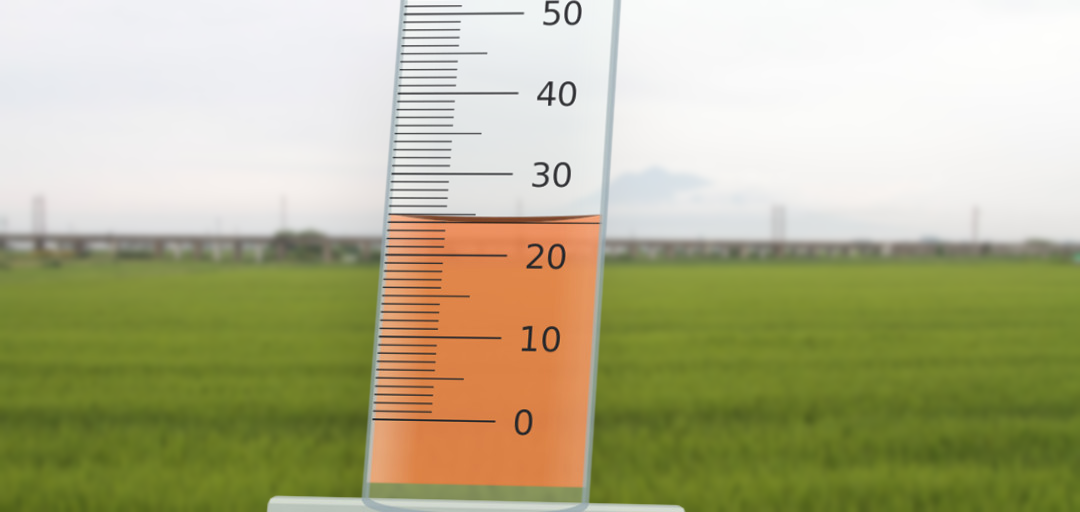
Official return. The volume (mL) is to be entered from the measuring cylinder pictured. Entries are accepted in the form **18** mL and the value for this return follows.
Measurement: **24** mL
